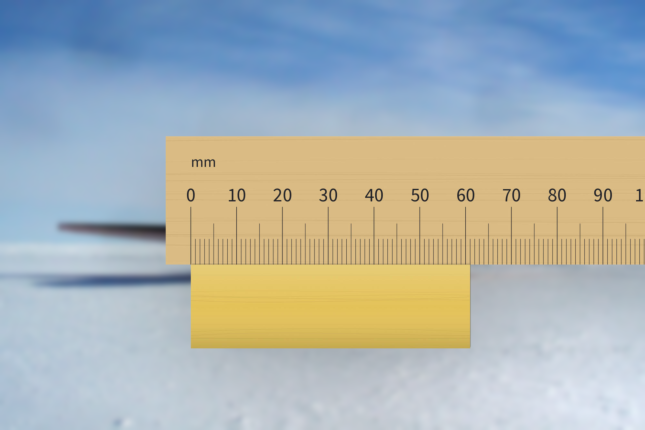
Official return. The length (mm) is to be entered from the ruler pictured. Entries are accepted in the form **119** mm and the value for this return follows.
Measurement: **61** mm
